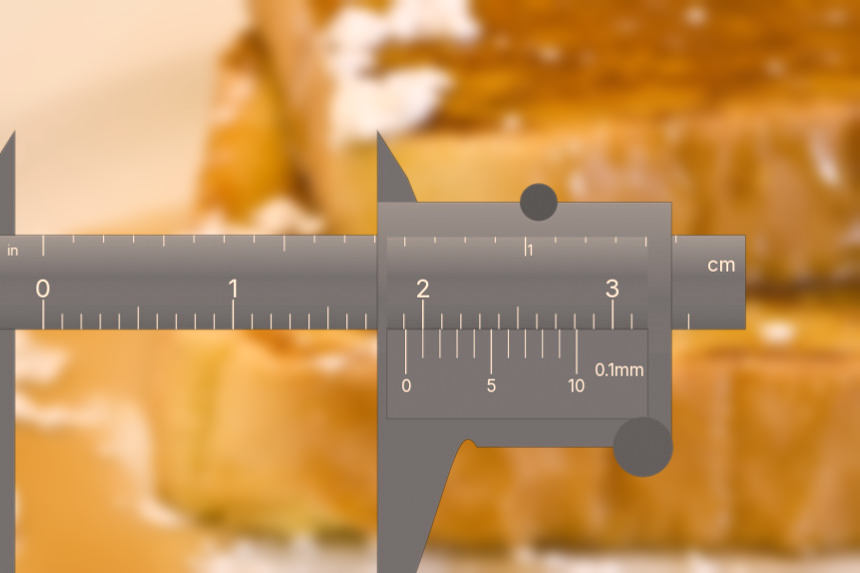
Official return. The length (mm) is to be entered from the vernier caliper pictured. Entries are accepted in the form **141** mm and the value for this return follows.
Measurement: **19.1** mm
